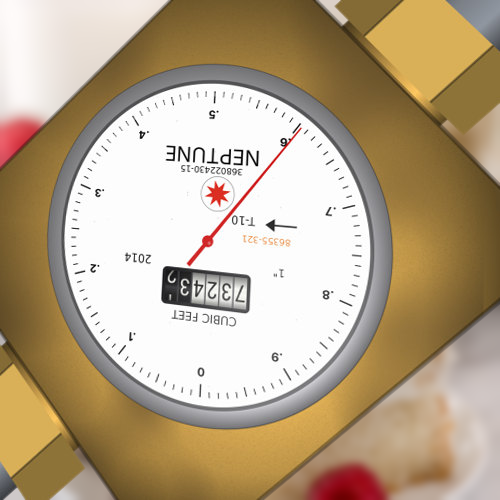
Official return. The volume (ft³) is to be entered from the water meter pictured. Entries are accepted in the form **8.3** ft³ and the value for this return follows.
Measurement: **732431.60** ft³
